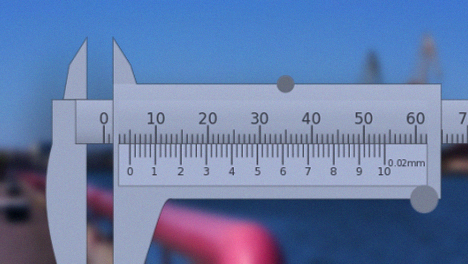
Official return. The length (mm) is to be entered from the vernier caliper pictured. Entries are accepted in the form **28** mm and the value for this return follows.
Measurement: **5.0** mm
